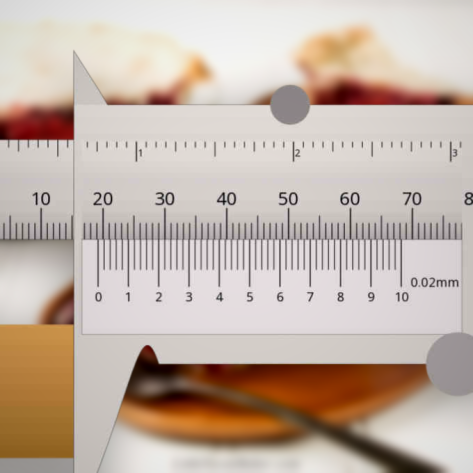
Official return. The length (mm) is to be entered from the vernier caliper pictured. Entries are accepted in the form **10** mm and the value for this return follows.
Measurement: **19.2** mm
